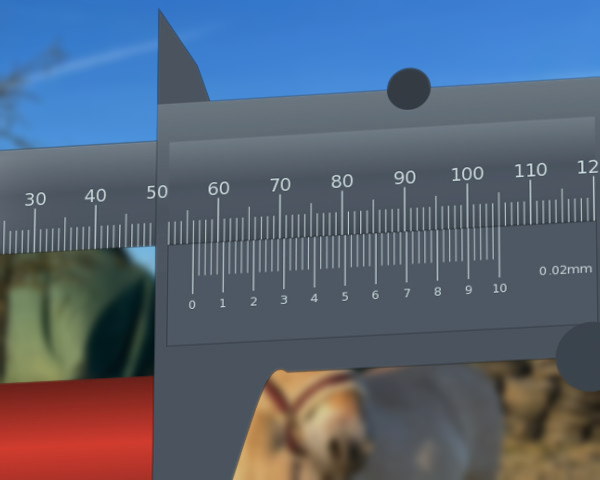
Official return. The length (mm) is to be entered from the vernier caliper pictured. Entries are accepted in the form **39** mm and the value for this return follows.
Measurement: **56.0** mm
